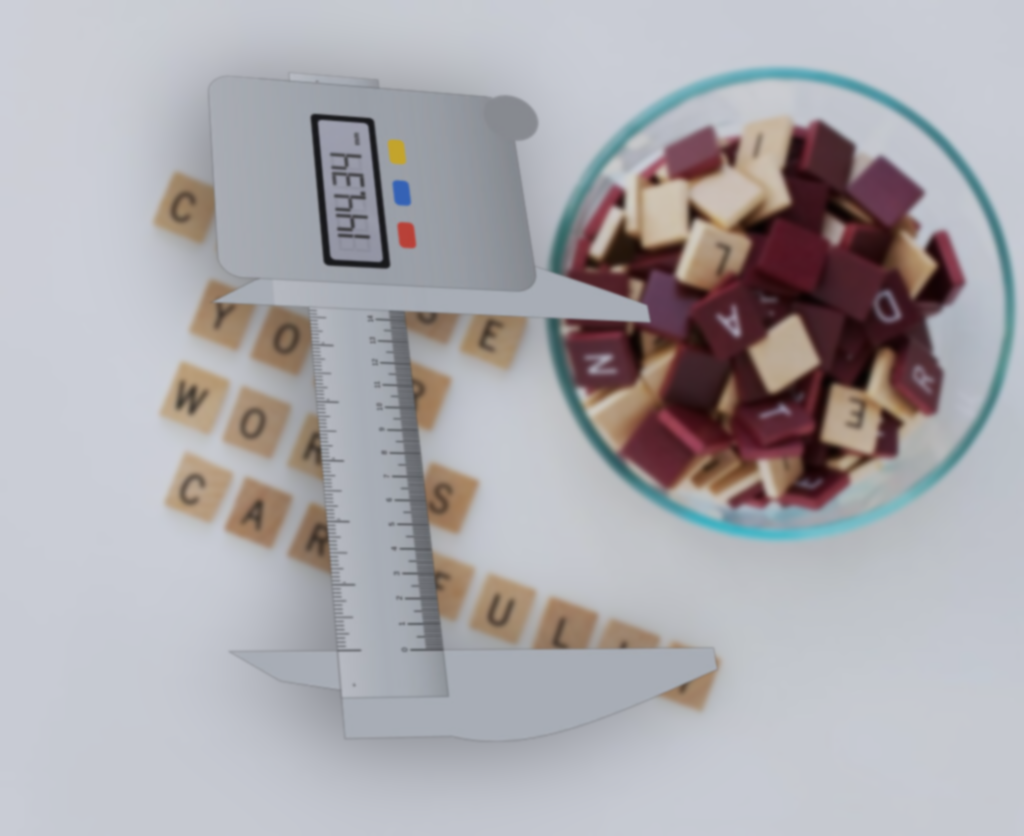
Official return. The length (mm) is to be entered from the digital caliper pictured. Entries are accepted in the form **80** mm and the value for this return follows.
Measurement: **144.34** mm
